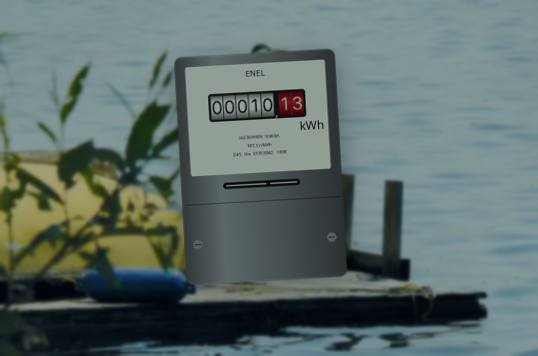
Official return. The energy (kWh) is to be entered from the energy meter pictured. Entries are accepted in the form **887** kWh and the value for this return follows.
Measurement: **10.13** kWh
